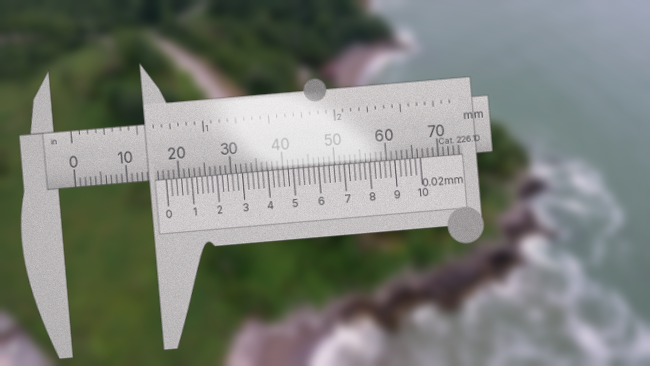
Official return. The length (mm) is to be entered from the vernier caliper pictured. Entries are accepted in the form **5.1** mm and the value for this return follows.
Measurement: **17.5** mm
